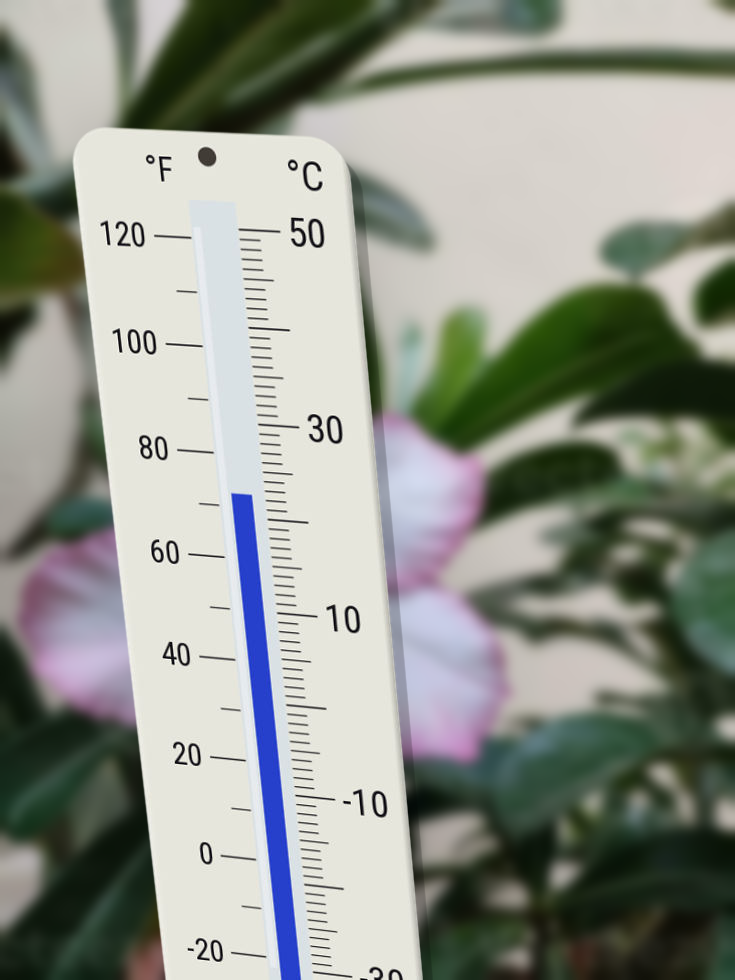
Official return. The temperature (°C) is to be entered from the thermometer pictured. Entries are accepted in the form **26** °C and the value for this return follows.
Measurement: **22.5** °C
